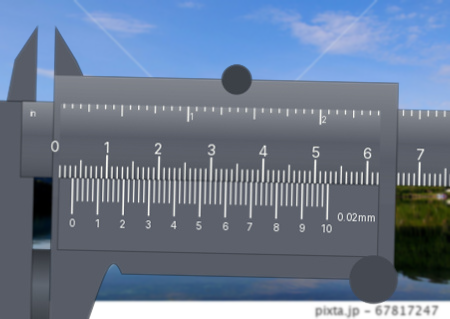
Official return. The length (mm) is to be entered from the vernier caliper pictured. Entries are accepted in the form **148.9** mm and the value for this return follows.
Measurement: **3.5** mm
